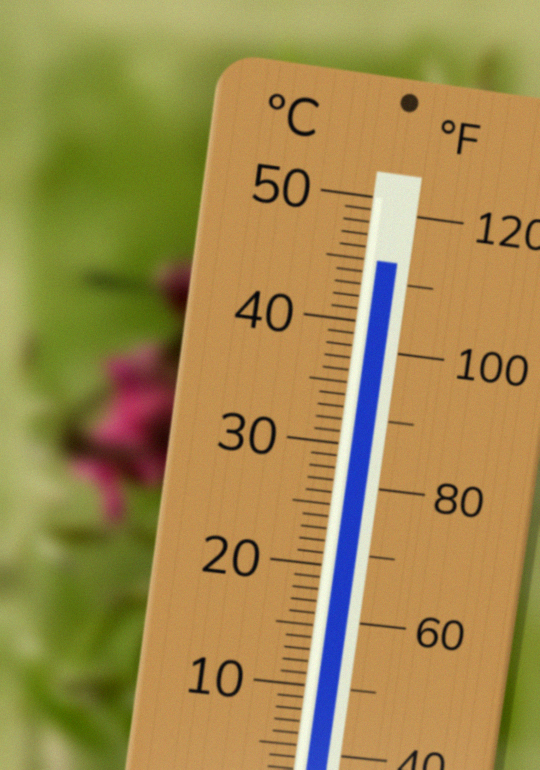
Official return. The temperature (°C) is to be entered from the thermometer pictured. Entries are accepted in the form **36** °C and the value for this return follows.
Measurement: **45** °C
